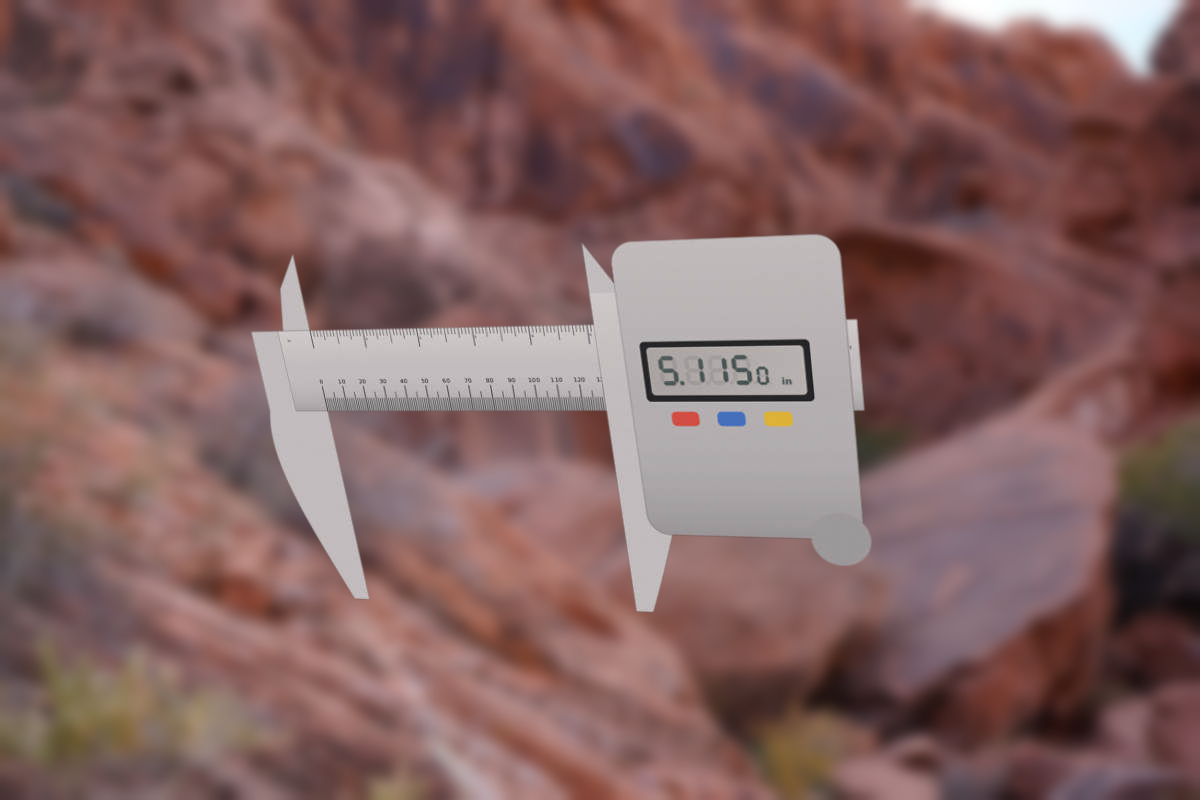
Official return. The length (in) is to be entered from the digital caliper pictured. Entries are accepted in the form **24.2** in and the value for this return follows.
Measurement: **5.1150** in
